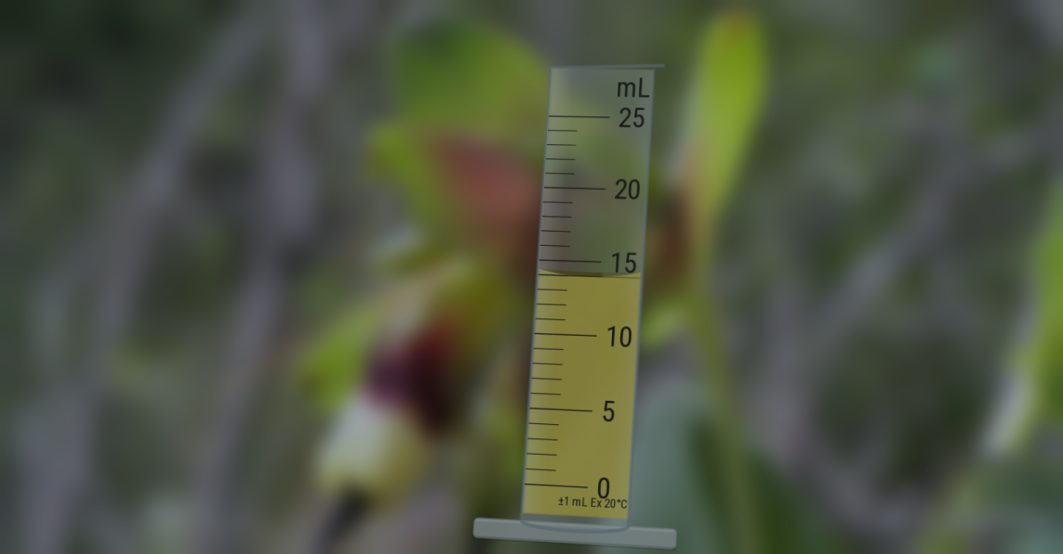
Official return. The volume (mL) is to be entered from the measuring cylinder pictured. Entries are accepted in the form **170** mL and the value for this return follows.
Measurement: **14** mL
